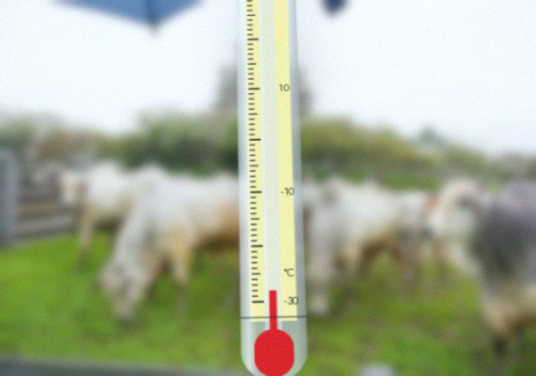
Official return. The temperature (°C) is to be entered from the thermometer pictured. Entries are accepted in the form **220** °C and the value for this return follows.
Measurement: **-28** °C
